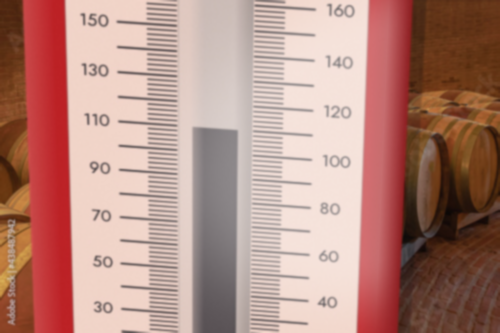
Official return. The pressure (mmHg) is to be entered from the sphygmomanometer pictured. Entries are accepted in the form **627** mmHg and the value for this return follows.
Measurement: **110** mmHg
